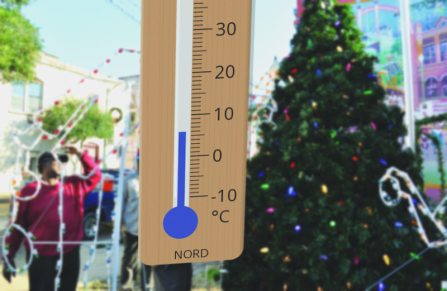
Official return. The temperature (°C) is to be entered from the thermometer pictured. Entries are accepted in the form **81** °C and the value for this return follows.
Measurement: **6** °C
